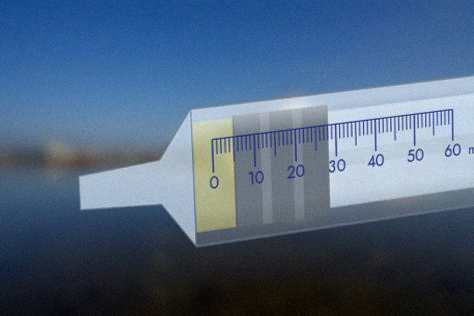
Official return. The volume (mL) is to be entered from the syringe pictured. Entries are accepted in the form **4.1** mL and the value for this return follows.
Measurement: **5** mL
